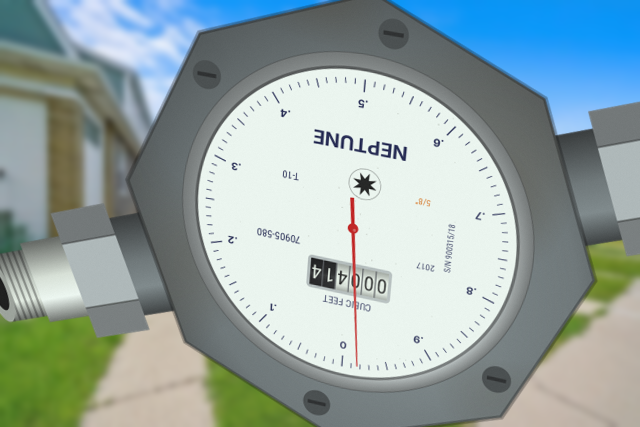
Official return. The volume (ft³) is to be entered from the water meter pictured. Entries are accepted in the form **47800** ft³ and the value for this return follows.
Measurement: **413.98** ft³
